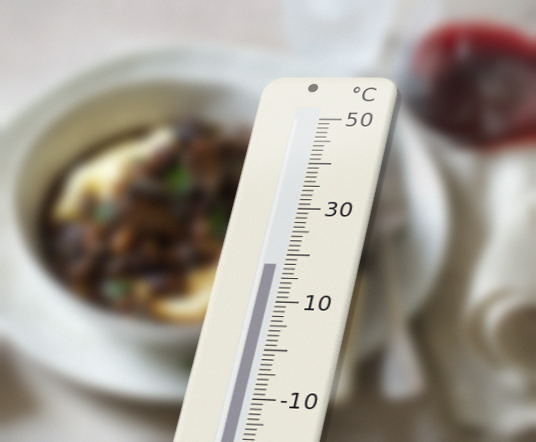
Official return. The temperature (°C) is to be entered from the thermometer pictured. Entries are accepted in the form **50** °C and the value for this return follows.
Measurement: **18** °C
